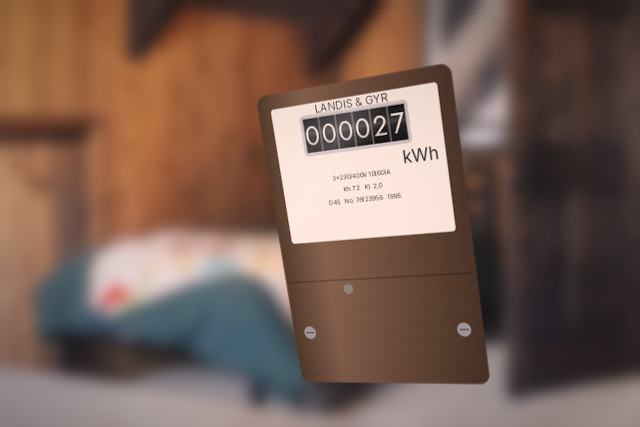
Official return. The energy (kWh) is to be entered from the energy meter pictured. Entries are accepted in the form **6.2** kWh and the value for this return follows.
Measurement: **27** kWh
